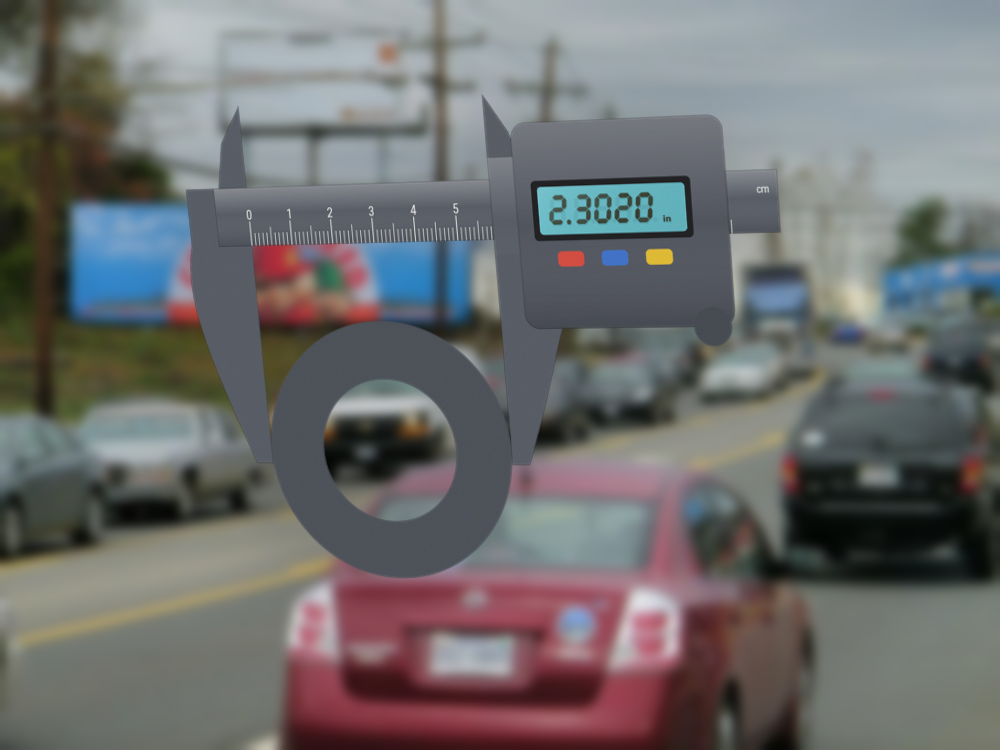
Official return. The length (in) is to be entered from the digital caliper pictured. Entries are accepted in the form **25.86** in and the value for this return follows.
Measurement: **2.3020** in
